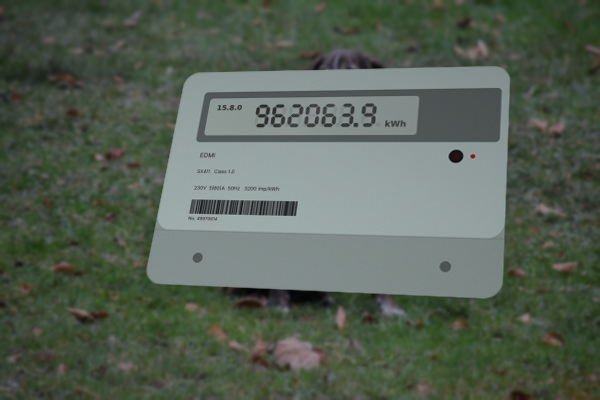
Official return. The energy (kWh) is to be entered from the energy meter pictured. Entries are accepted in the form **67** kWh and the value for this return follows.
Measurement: **962063.9** kWh
